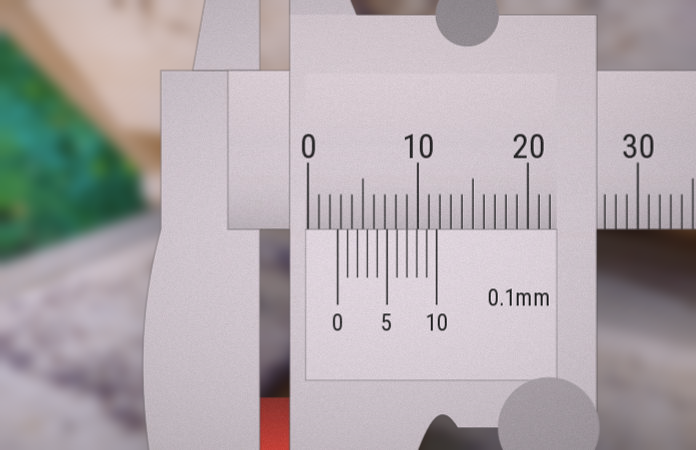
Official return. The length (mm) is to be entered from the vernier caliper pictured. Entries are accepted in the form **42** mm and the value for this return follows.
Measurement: **2.7** mm
